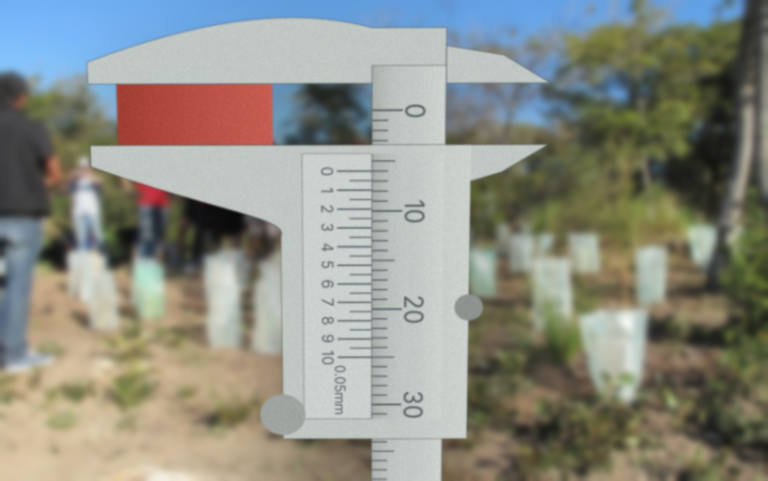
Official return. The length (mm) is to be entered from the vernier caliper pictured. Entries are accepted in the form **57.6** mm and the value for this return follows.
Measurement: **6.0** mm
